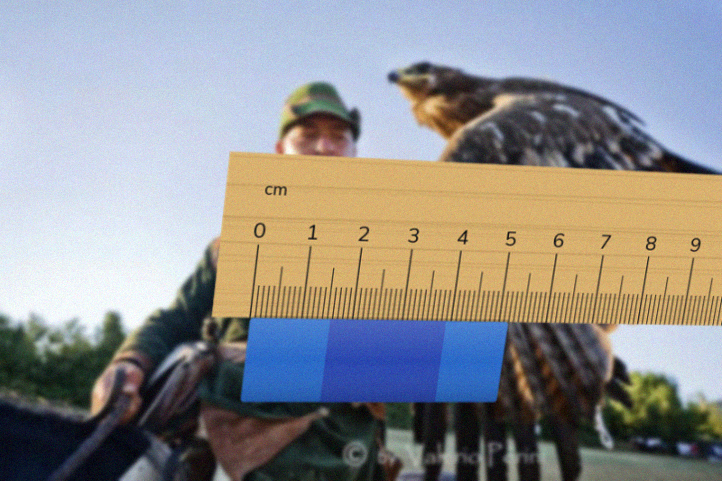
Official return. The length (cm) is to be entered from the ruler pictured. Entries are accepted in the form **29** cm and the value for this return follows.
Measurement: **5.2** cm
